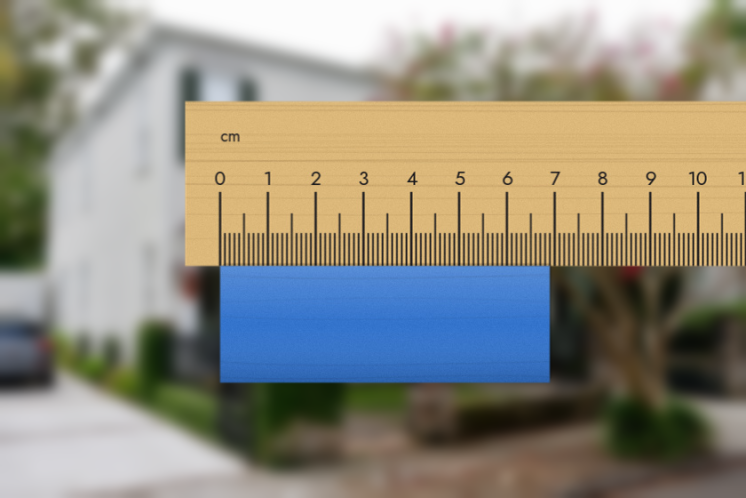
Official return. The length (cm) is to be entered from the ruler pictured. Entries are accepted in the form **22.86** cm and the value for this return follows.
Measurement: **6.9** cm
